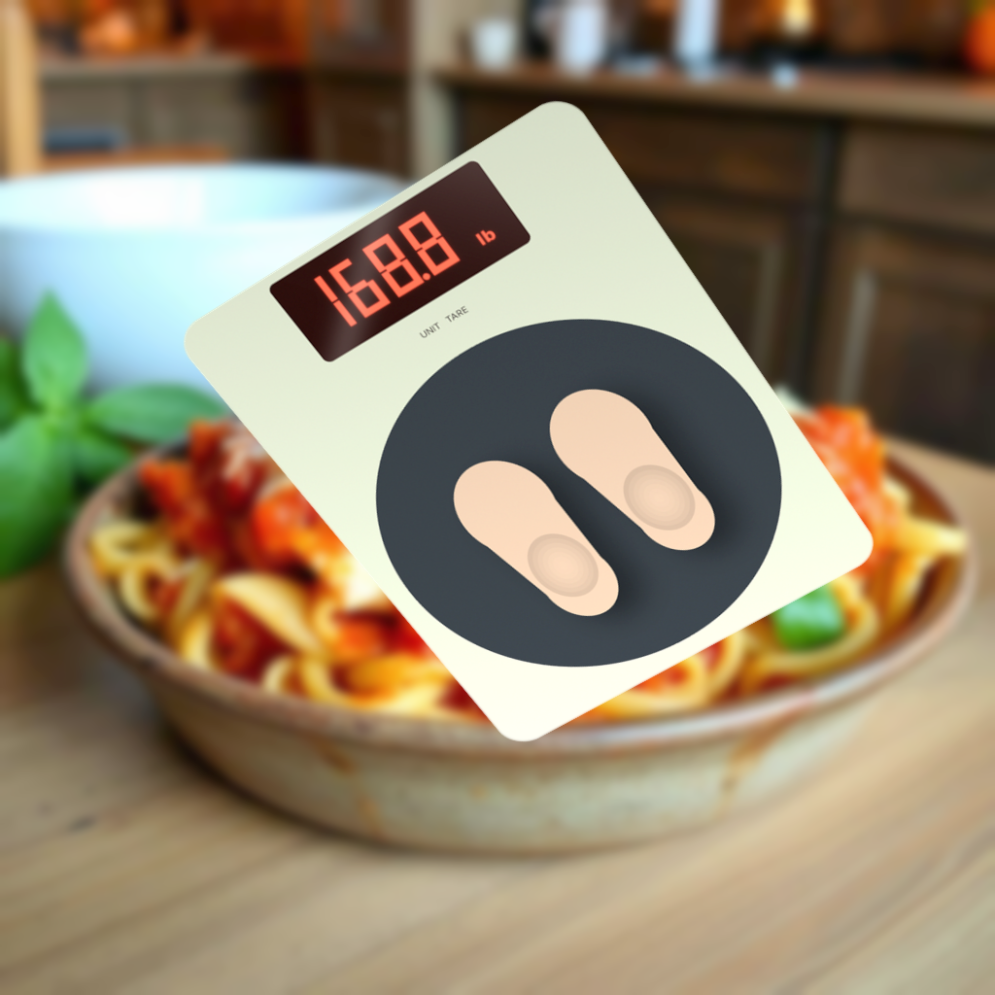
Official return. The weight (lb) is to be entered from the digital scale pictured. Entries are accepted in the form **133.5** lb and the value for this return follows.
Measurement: **168.8** lb
